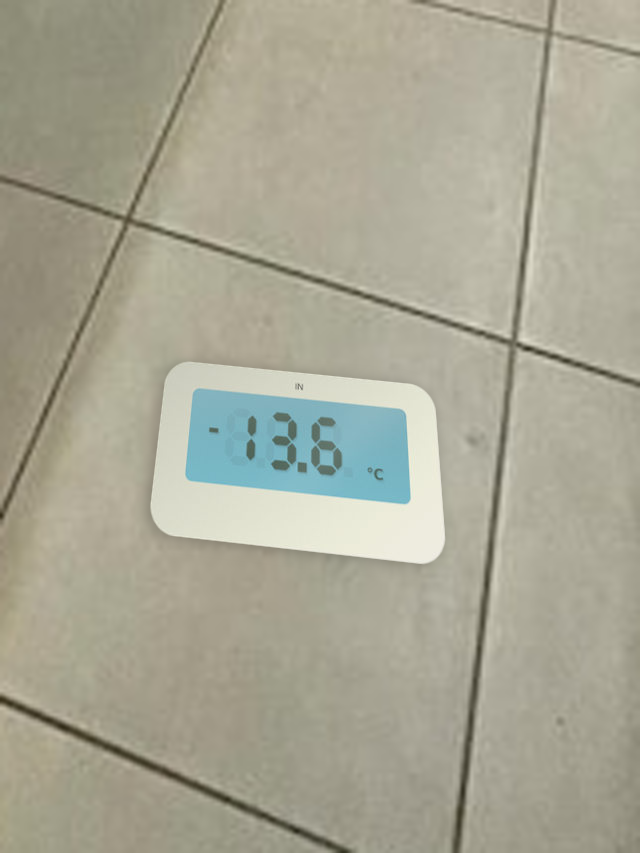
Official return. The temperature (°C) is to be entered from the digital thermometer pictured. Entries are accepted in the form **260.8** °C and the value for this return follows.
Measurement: **-13.6** °C
